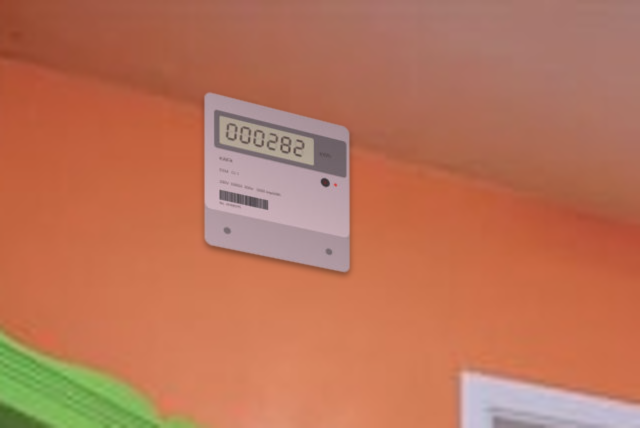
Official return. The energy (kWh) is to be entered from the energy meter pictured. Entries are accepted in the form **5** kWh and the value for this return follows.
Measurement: **282** kWh
